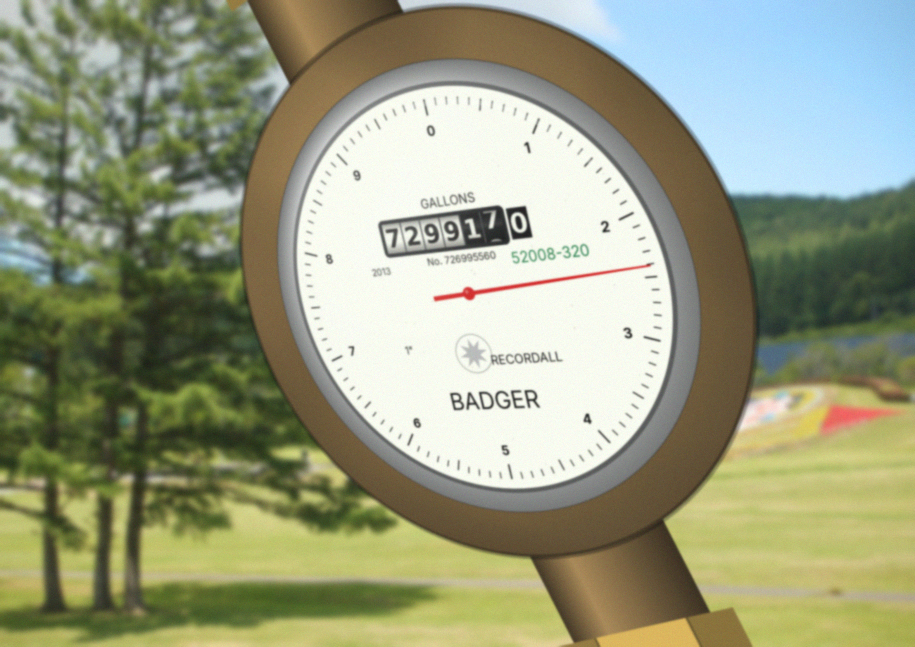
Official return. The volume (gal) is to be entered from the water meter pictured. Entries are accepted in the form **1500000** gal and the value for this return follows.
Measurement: **7299172.4** gal
